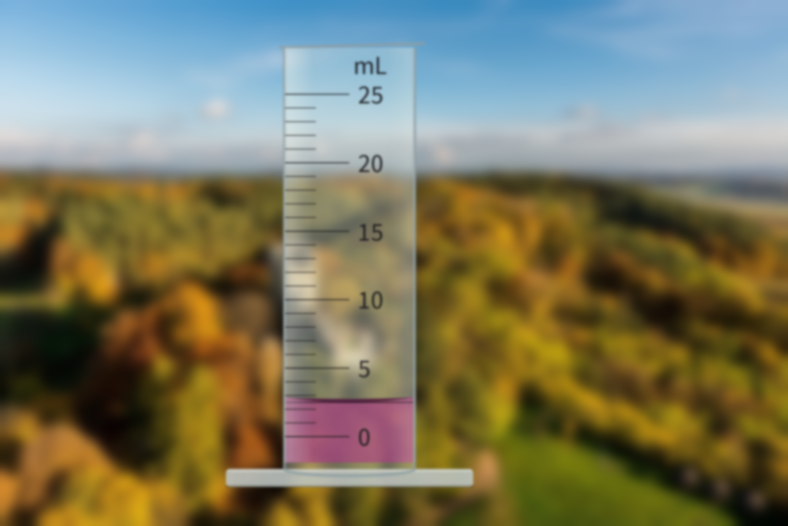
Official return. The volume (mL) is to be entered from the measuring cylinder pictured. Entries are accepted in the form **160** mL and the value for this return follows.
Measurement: **2.5** mL
